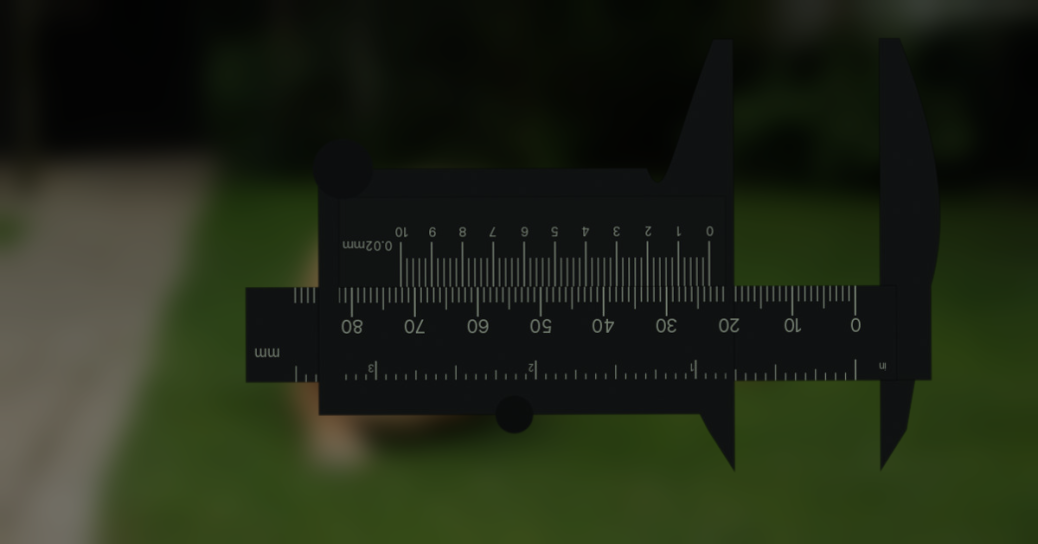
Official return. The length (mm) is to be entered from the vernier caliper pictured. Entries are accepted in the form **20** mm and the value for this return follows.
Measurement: **23.2** mm
